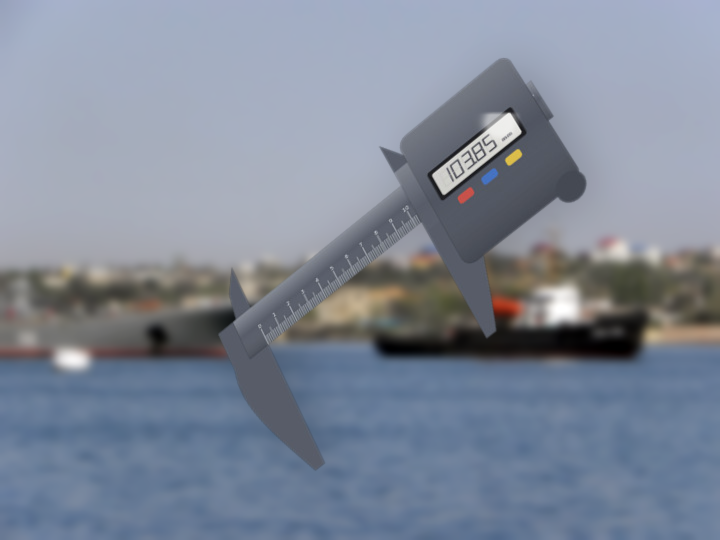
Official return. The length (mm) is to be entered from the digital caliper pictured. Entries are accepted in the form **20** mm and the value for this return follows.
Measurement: **103.85** mm
